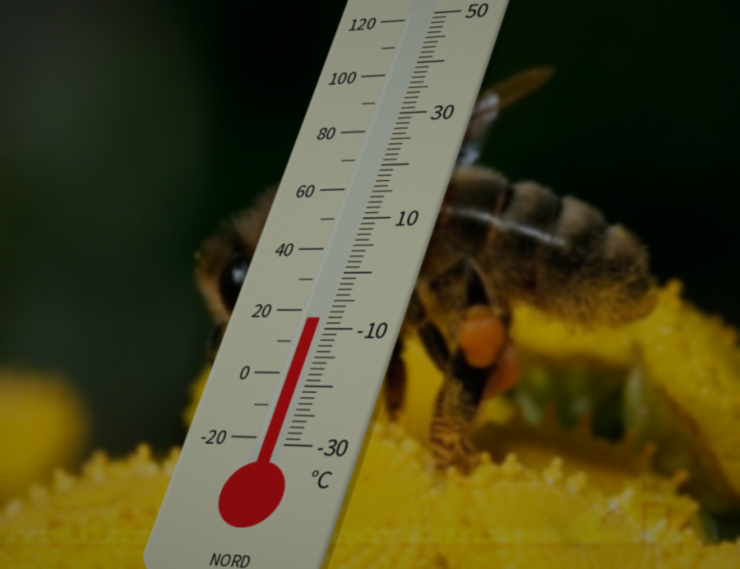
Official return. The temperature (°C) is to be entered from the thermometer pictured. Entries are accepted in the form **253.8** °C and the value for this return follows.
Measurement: **-8** °C
